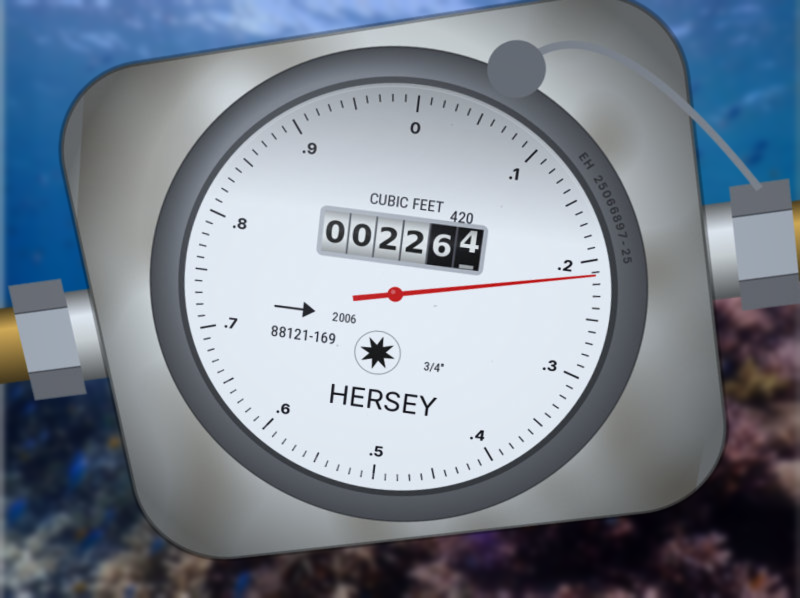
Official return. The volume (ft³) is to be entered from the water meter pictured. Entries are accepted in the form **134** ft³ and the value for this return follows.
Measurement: **2264.21** ft³
